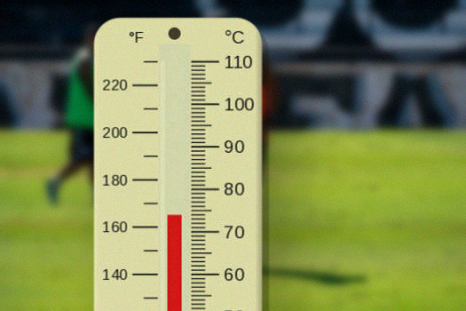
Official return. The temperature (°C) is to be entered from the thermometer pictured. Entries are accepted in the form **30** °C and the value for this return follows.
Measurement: **74** °C
